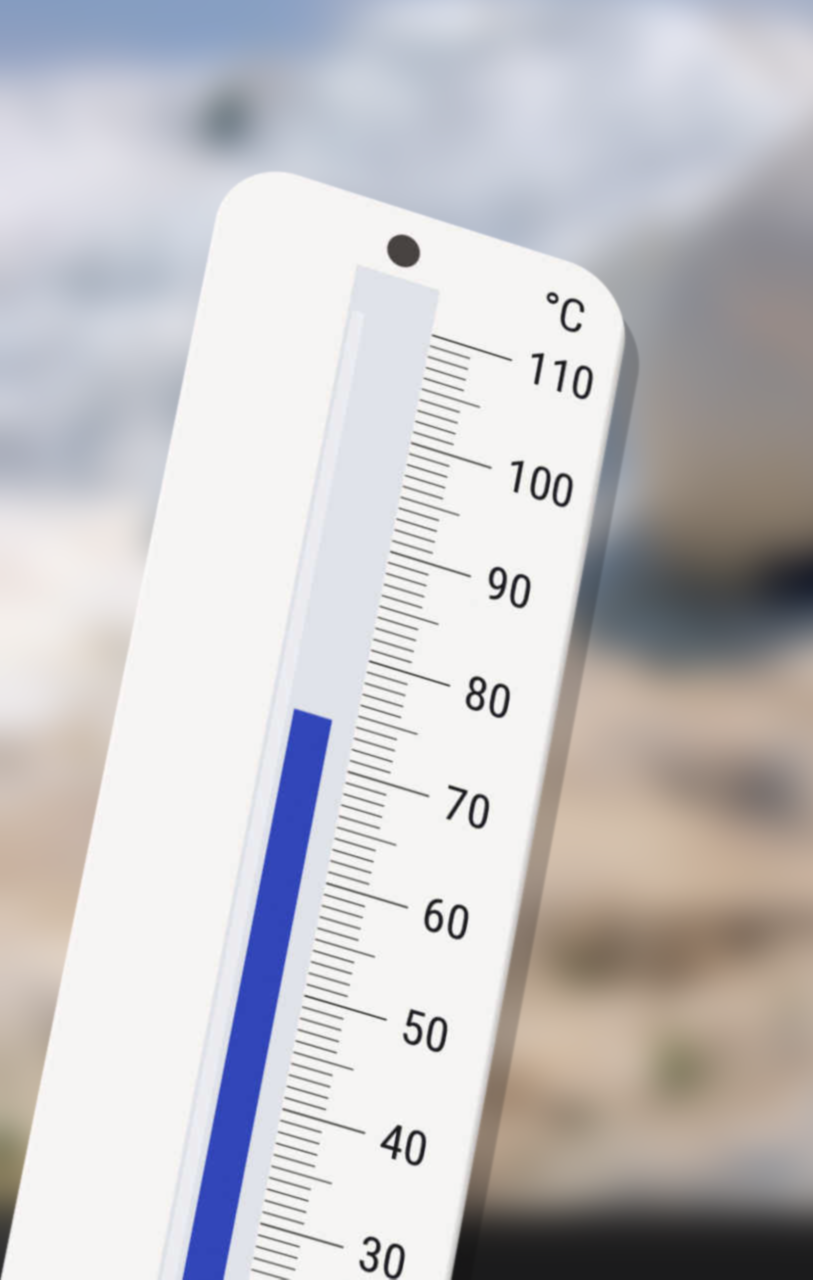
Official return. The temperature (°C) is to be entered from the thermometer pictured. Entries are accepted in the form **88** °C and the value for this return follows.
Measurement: **74** °C
